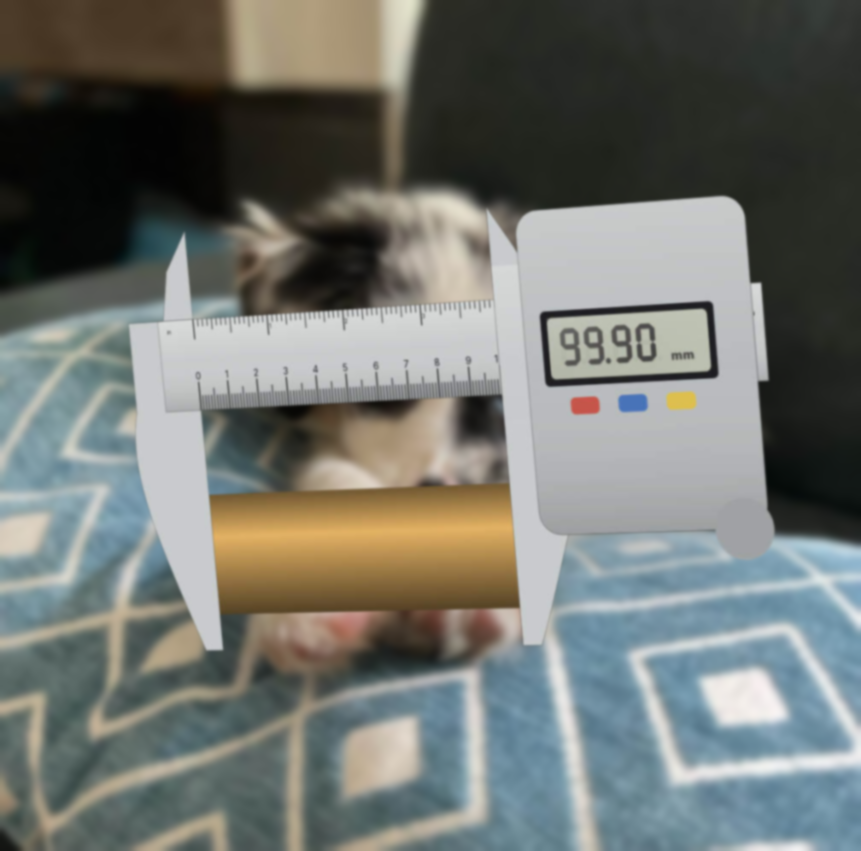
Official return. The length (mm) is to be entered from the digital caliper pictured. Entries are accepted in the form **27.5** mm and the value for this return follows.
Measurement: **99.90** mm
